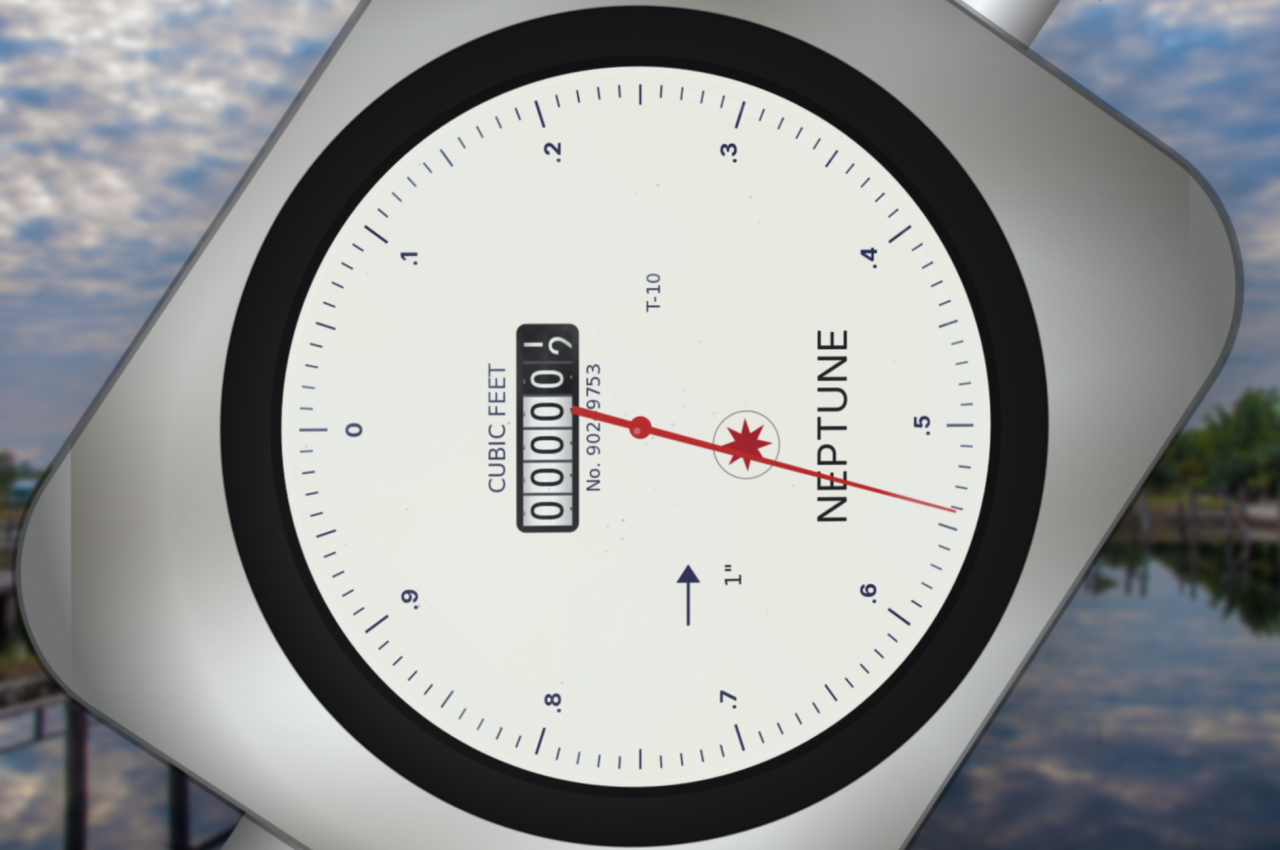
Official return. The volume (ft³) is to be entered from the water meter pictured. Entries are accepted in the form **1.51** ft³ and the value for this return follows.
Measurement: **1.54** ft³
